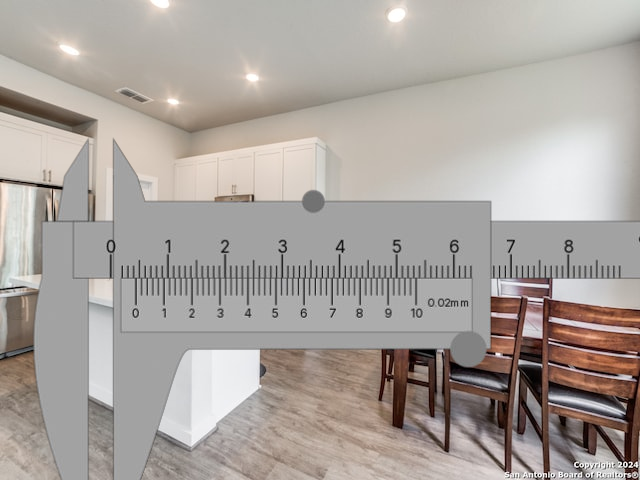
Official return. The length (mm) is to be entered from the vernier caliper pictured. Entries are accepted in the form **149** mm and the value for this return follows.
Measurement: **4.4** mm
